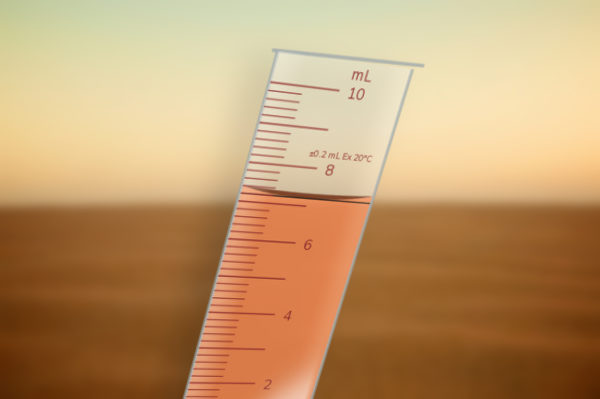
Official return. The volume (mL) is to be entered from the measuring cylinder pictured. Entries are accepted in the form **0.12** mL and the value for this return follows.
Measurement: **7.2** mL
